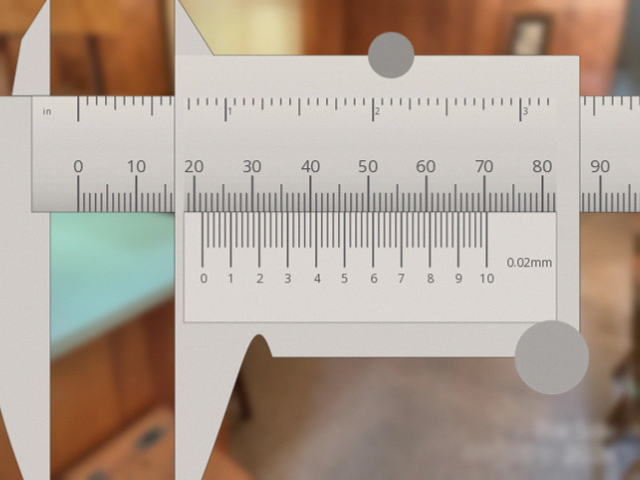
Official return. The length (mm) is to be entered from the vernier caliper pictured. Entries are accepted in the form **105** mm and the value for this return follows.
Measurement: **21.4** mm
